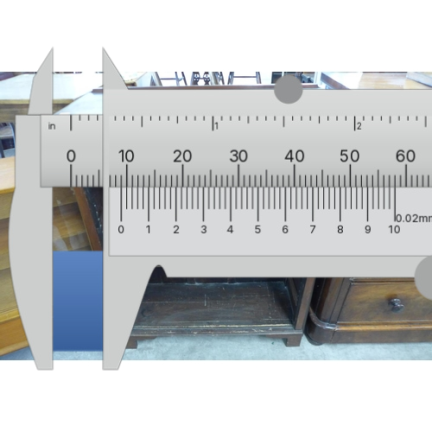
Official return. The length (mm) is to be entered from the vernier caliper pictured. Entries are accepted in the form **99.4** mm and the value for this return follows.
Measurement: **9.0** mm
